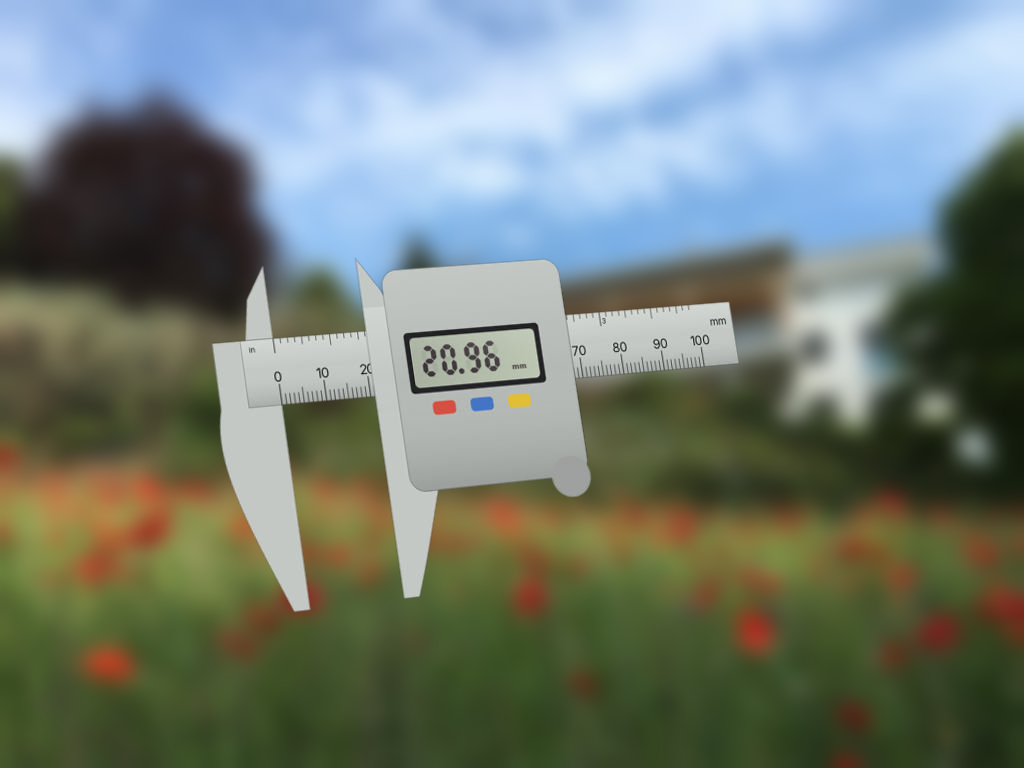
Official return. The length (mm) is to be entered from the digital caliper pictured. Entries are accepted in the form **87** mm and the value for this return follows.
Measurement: **20.96** mm
